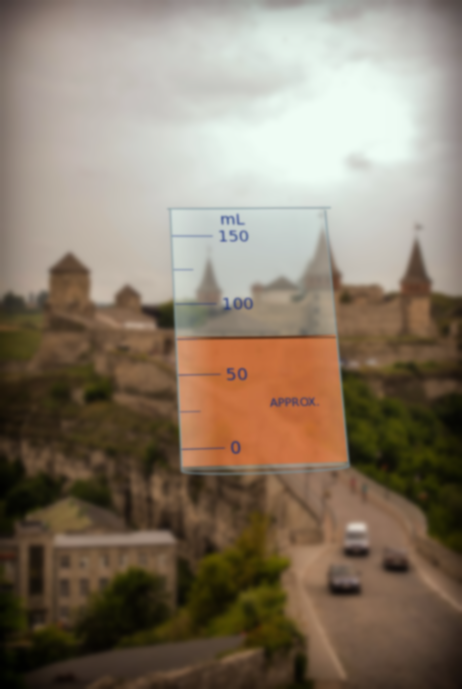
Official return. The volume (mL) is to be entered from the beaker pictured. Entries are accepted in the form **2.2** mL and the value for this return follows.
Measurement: **75** mL
